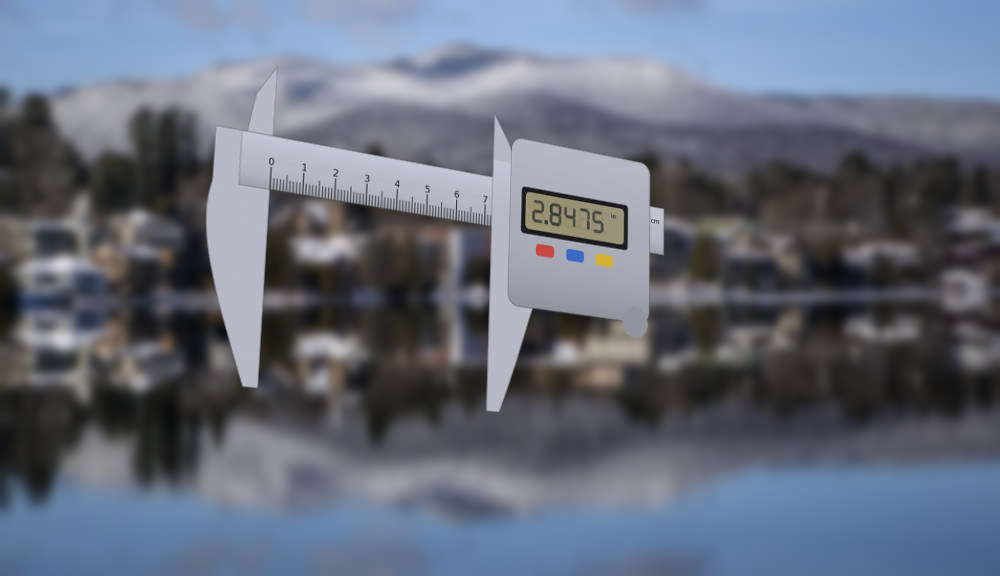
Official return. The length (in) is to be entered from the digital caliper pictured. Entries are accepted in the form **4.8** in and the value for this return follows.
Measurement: **2.8475** in
